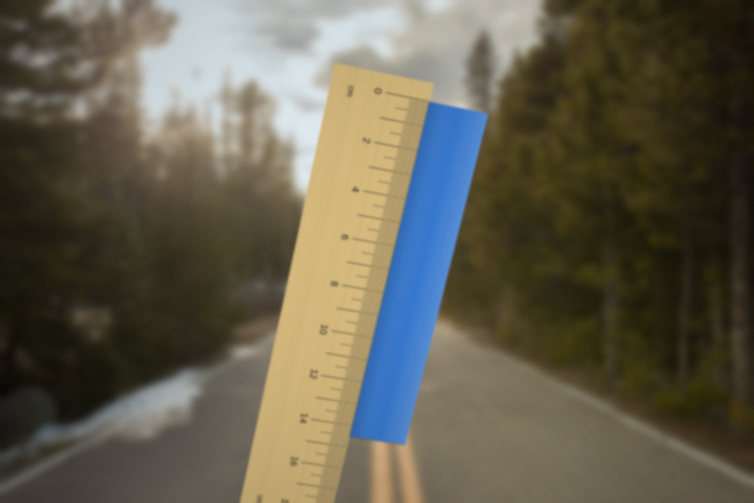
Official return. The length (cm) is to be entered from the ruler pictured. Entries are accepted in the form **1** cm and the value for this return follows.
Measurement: **14.5** cm
